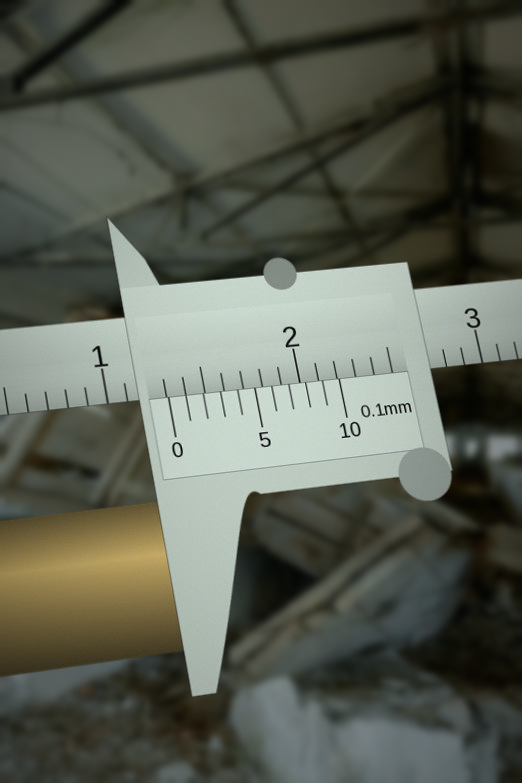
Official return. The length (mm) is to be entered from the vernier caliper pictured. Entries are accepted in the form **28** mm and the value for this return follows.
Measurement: **13.1** mm
